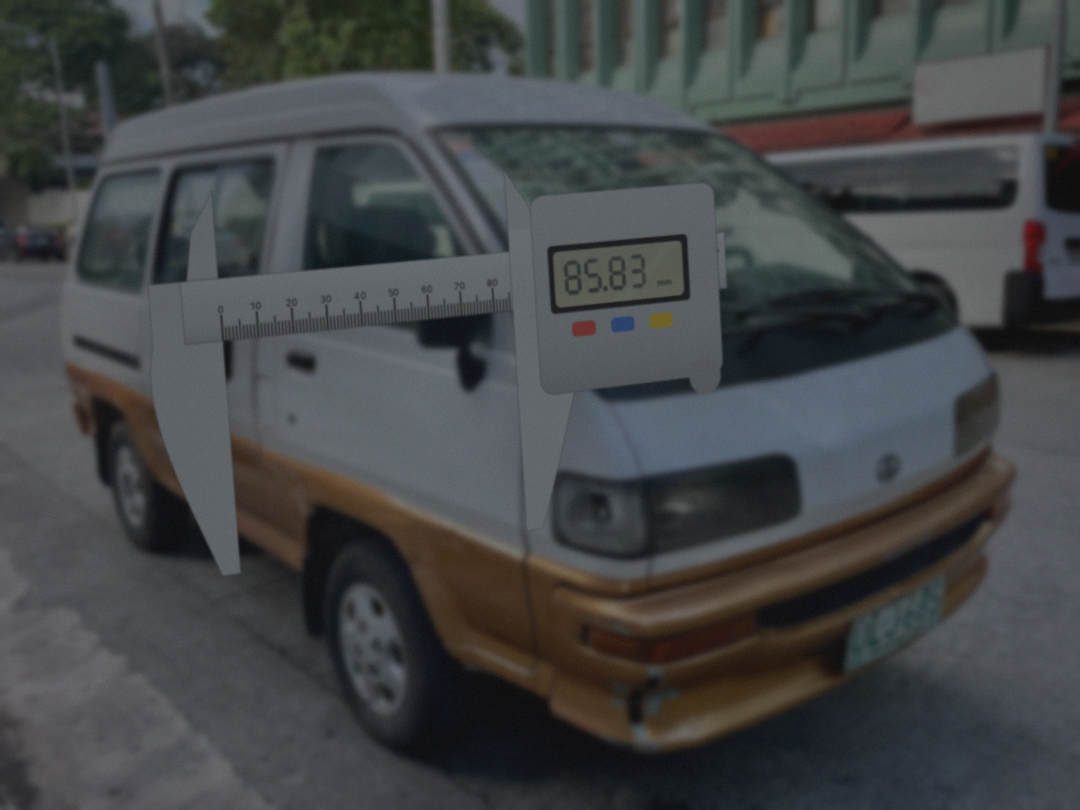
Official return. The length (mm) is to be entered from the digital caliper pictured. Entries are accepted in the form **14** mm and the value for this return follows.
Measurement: **85.83** mm
